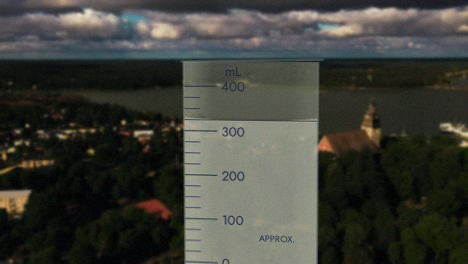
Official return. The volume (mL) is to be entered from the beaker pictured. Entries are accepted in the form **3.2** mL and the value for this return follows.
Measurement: **325** mL
